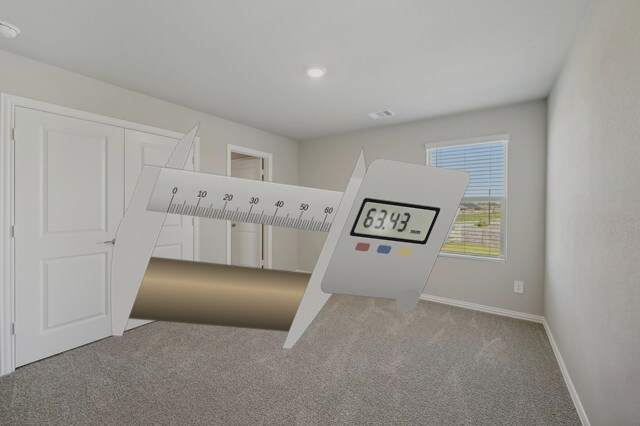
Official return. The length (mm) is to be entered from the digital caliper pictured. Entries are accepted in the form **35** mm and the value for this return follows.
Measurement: **63.43** mm
